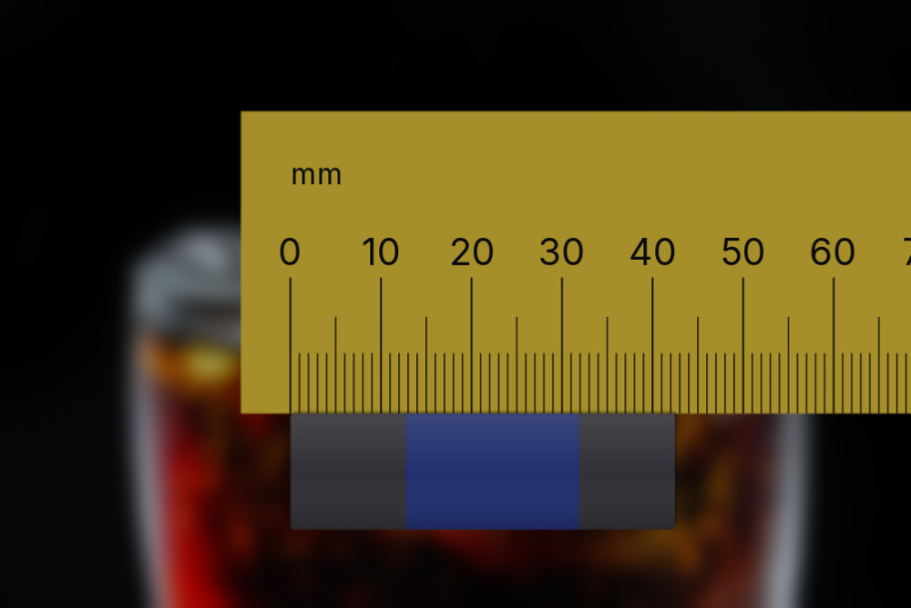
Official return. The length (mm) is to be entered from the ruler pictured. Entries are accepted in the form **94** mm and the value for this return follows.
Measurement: **42.5** mm
